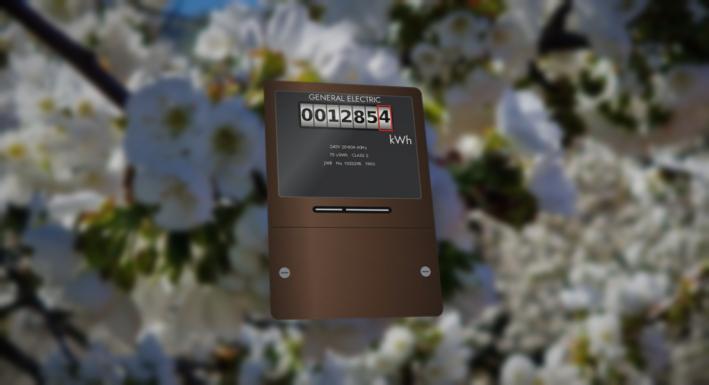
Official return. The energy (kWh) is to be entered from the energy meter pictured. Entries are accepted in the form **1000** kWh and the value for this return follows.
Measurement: **1285.4** kWh
